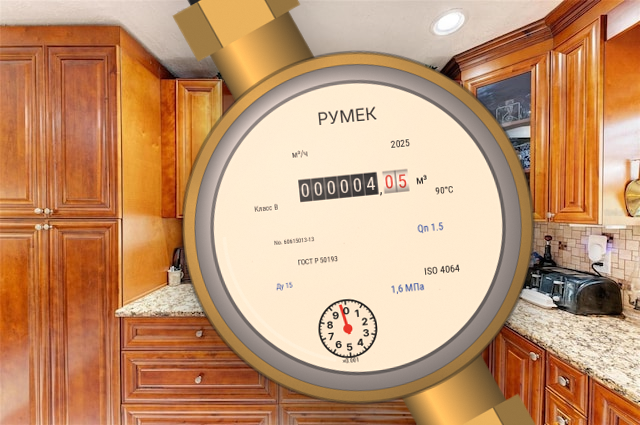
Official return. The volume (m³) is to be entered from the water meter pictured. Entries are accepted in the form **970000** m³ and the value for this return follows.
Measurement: **4.049** m³
